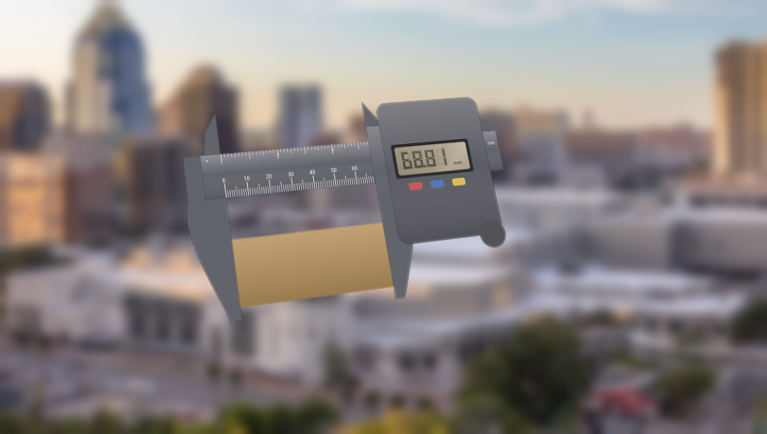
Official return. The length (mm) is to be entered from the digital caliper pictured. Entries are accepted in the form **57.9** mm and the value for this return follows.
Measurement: **68.81** mm
